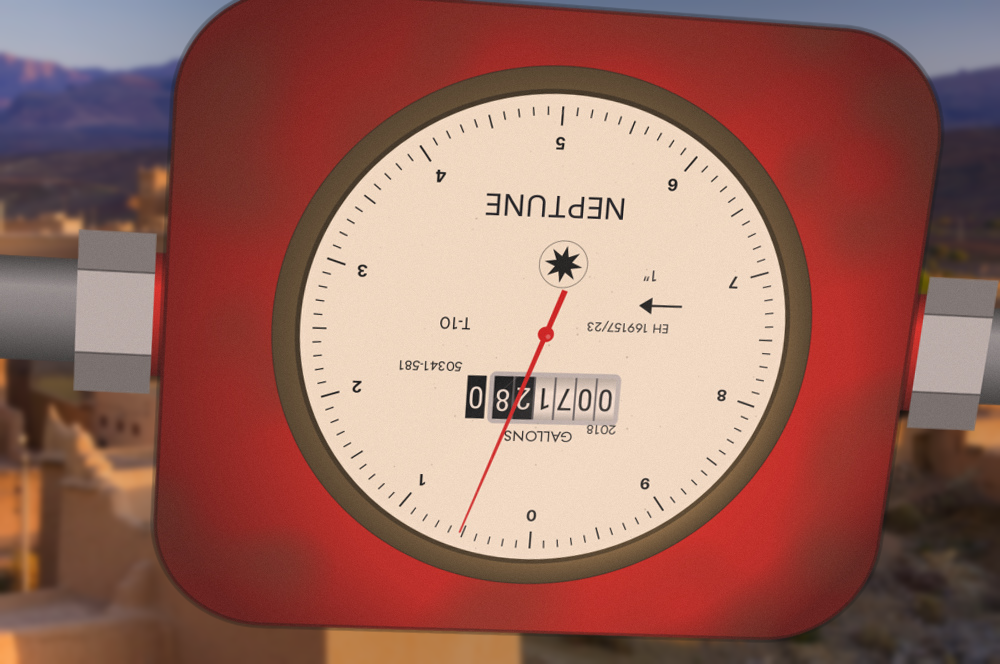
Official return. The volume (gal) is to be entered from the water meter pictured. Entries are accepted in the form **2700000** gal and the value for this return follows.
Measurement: **71280.5** gal
